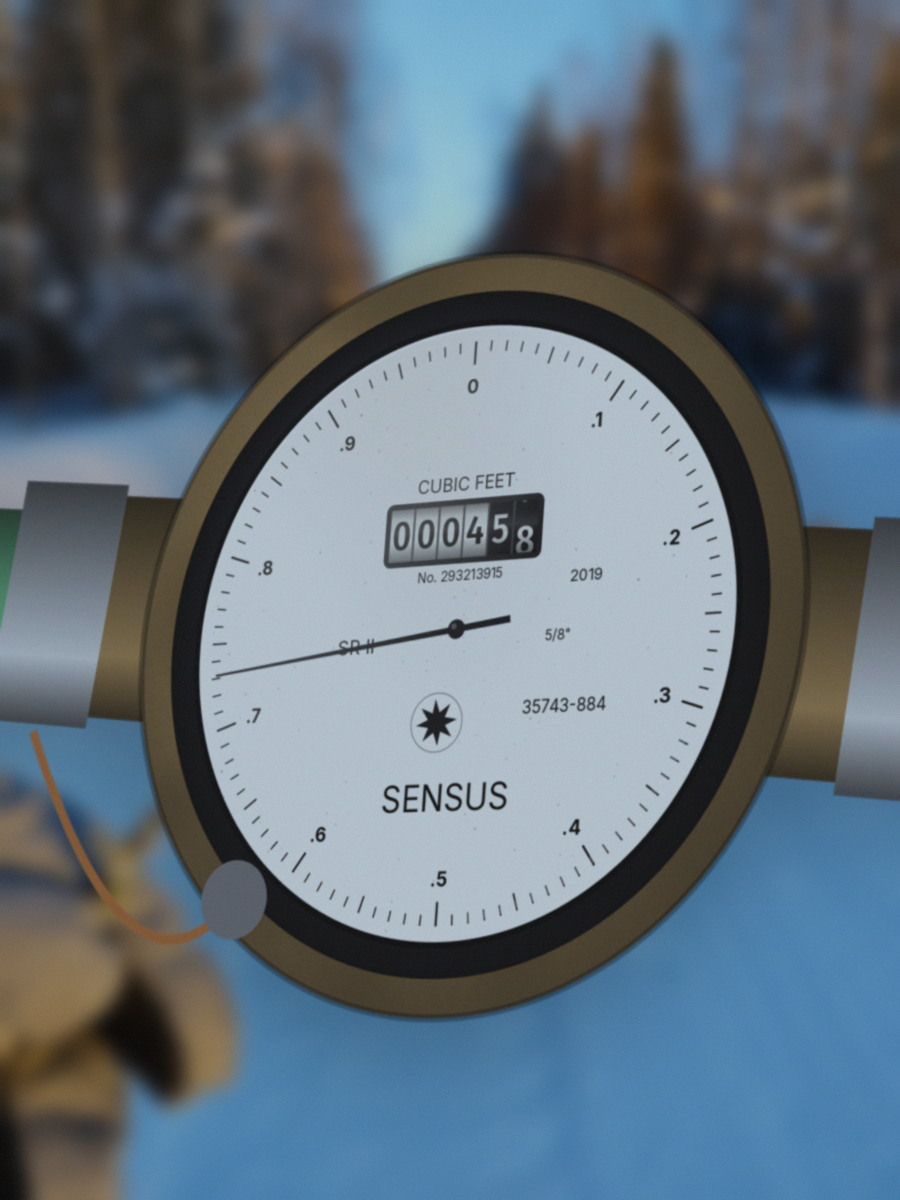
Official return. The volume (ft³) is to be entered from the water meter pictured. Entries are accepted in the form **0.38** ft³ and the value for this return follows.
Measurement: **457.73** ft³
